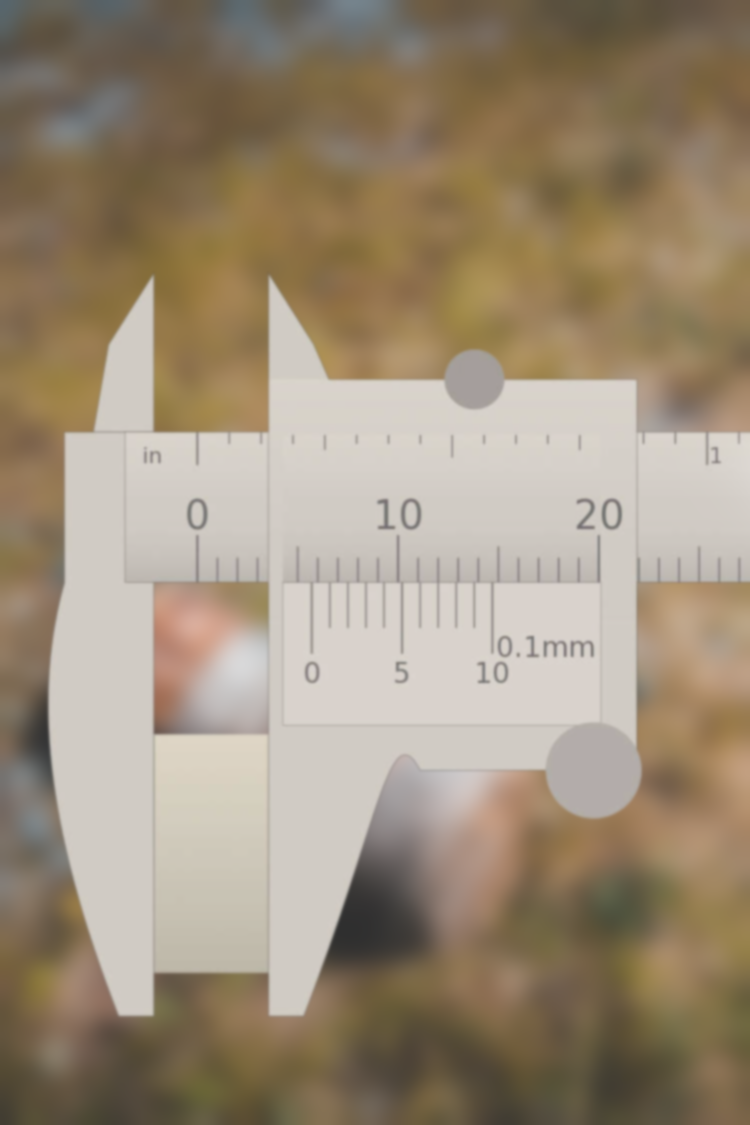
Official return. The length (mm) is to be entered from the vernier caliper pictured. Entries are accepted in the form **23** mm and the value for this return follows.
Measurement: **5.7** mm
